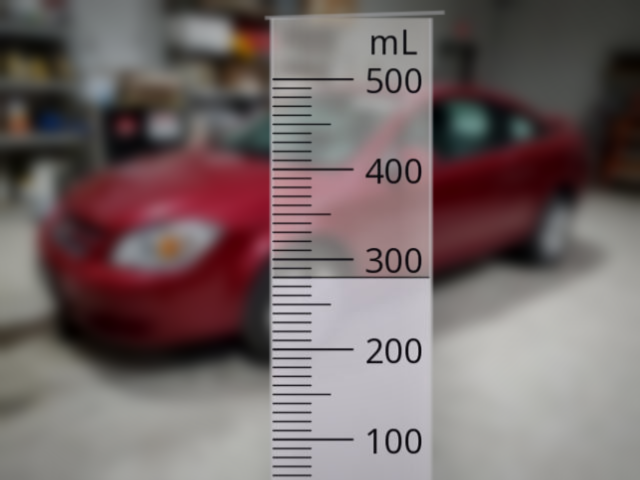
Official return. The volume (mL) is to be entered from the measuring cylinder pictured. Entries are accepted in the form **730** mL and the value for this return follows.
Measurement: **280** mL
